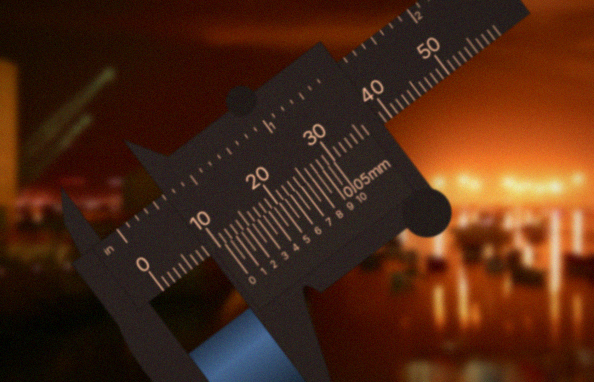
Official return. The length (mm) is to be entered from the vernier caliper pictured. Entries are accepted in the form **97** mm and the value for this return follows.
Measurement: **10.8** mm
